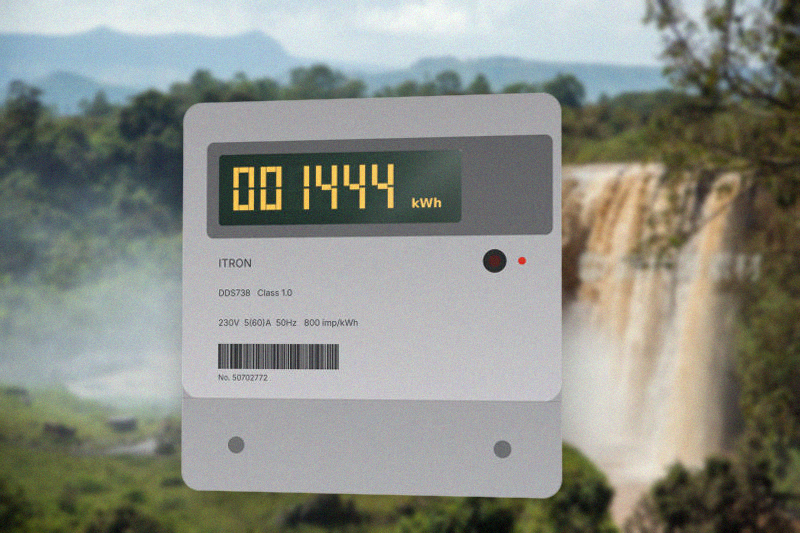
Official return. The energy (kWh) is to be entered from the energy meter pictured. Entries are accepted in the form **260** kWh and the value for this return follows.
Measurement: **1444** kWh
